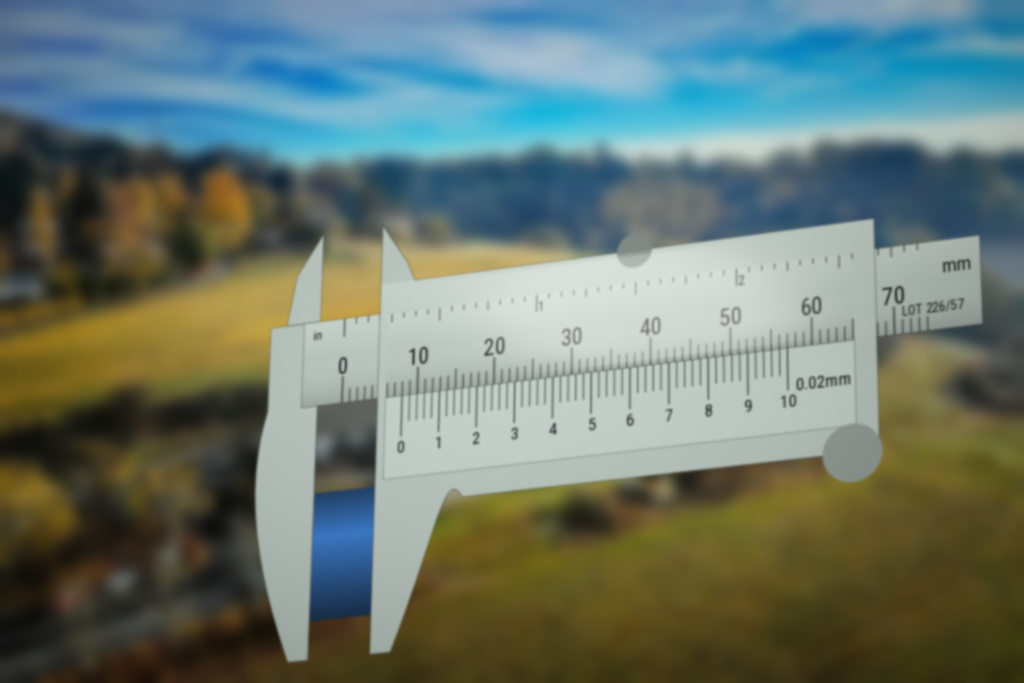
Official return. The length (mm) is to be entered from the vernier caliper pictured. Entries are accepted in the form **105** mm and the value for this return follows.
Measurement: **8.0** mm
